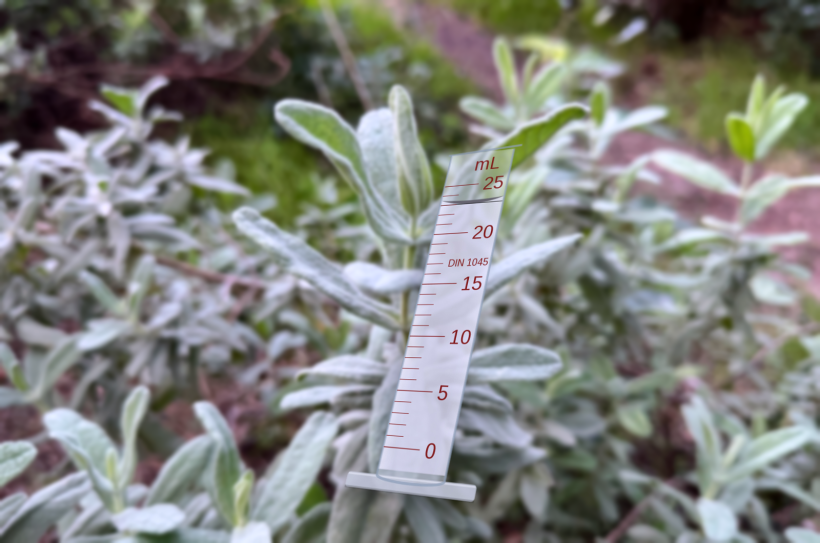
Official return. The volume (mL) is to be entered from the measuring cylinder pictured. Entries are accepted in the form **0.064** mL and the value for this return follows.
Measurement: **23** mL
